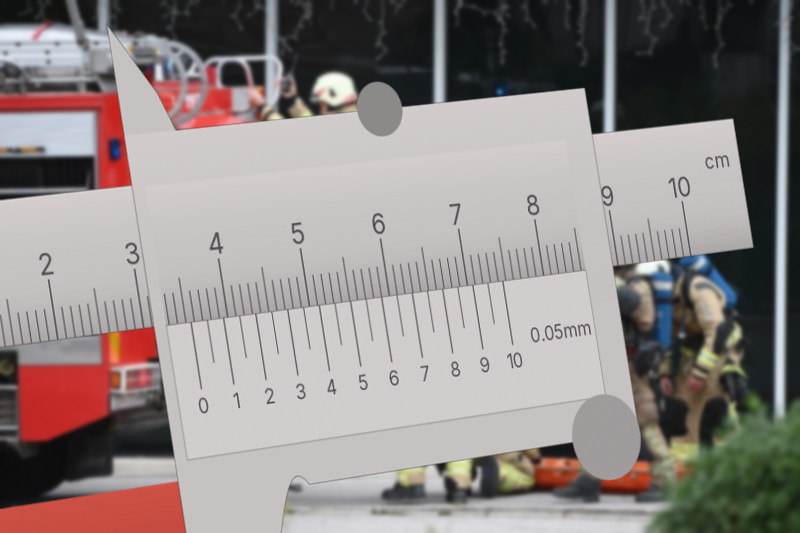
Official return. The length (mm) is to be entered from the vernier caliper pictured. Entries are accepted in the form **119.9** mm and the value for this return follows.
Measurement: **35.6** mm
